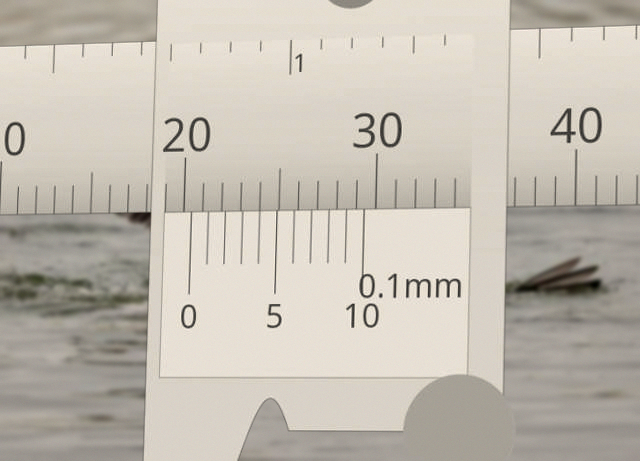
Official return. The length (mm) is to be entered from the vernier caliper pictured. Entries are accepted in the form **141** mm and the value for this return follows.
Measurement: **20.4** mm
